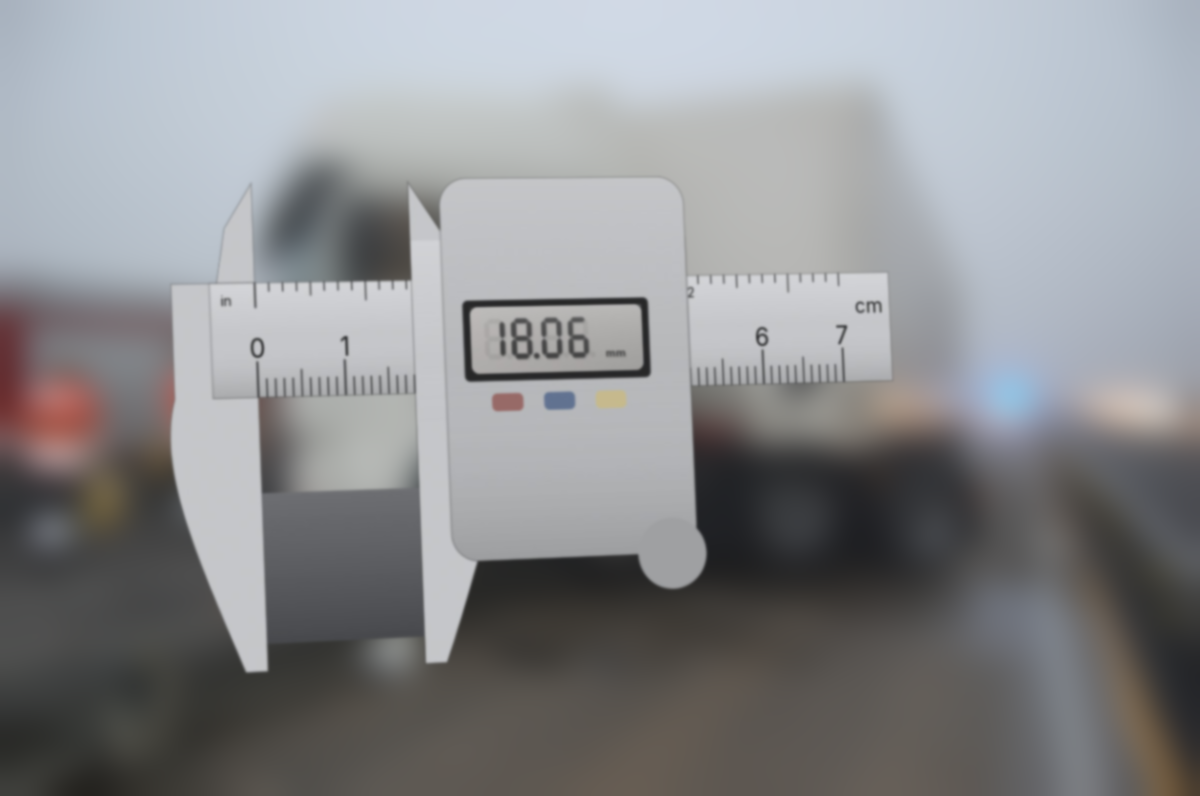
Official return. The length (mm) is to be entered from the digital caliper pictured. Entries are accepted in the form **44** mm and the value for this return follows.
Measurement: **18.06** mm
